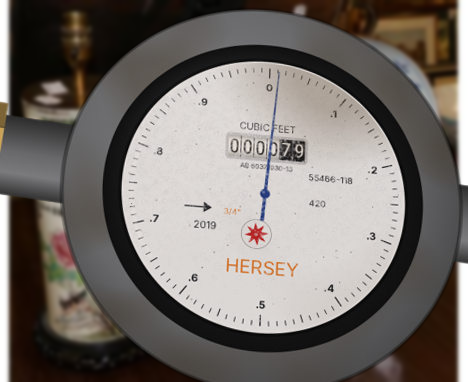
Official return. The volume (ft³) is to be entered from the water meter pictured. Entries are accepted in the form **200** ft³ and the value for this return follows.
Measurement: **79.01** ft³
